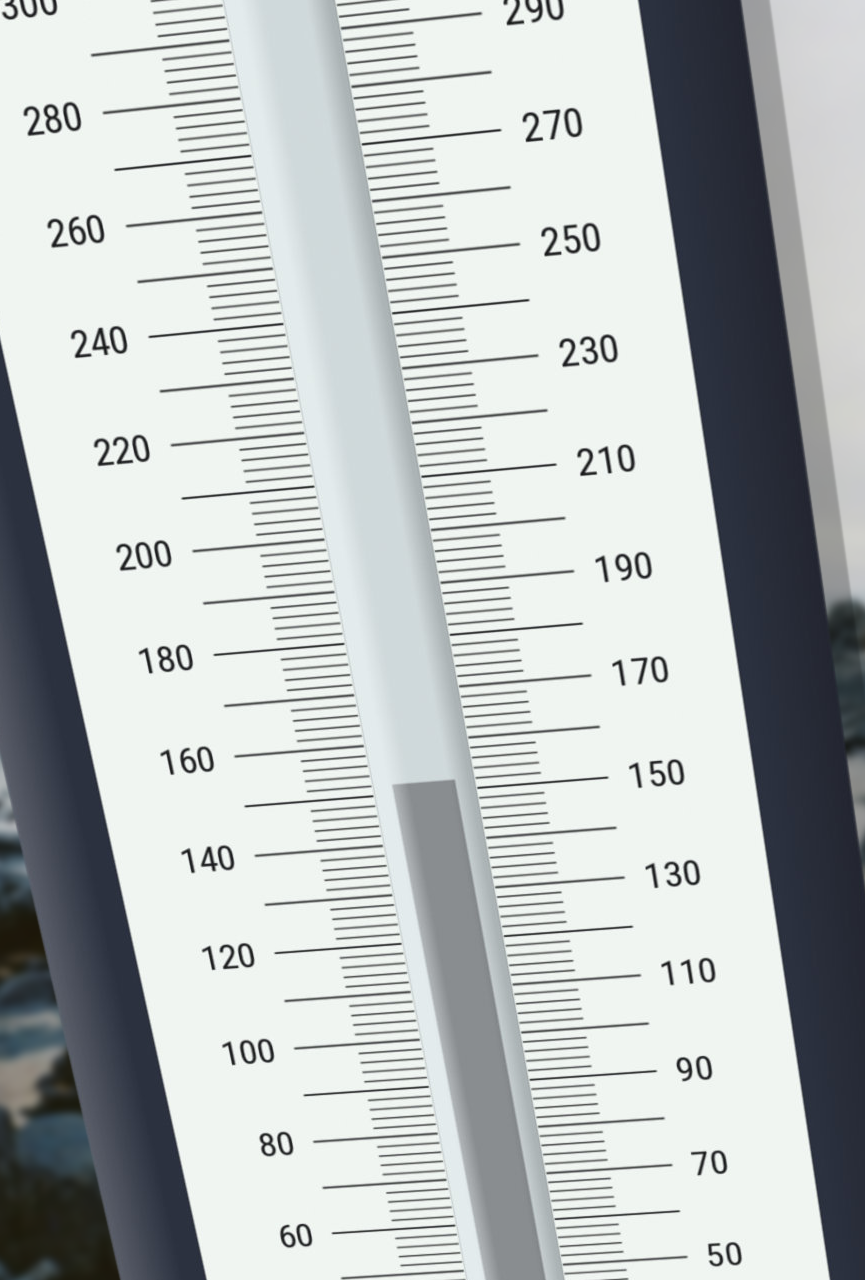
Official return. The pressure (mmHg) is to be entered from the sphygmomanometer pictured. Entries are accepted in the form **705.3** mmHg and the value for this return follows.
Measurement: **152** mmHg
